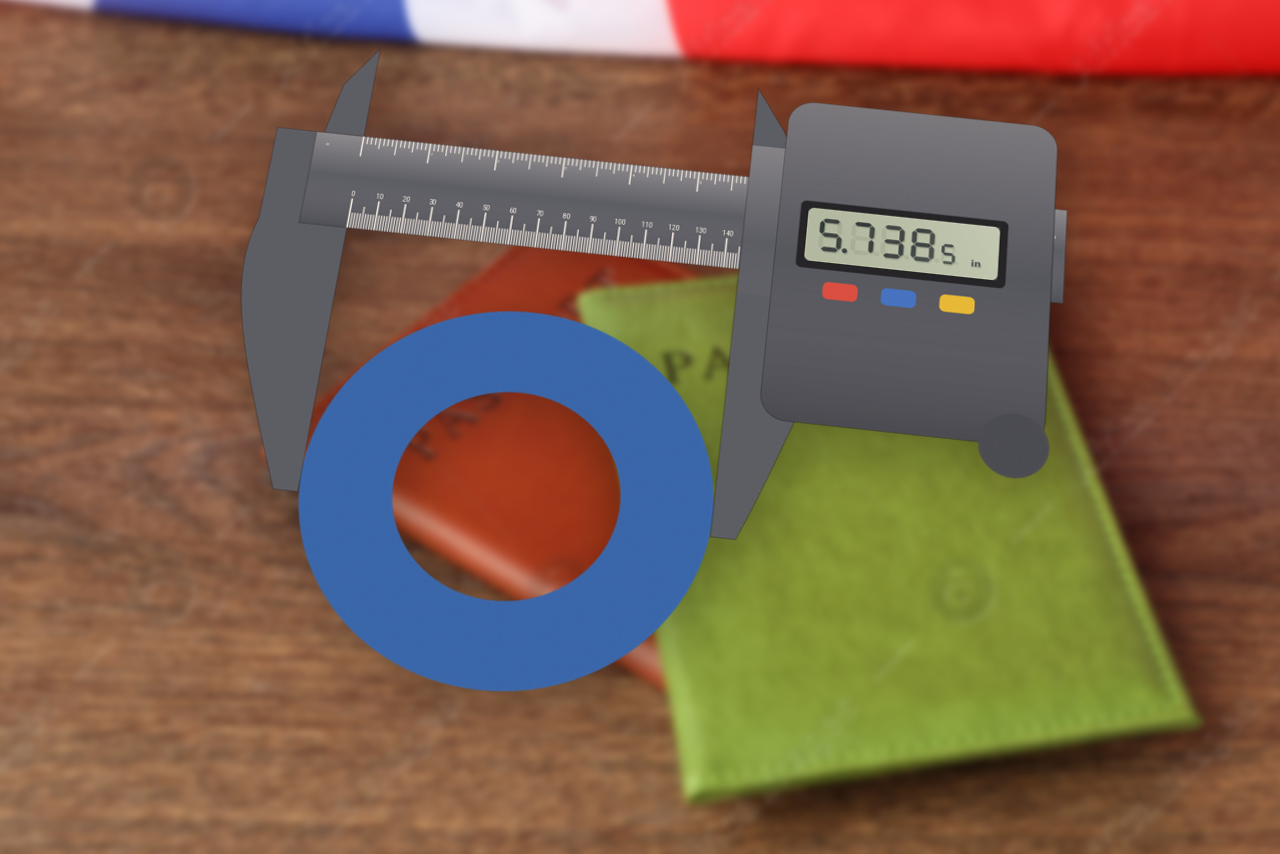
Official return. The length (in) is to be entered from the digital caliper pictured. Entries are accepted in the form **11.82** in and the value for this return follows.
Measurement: **5.7385** in
